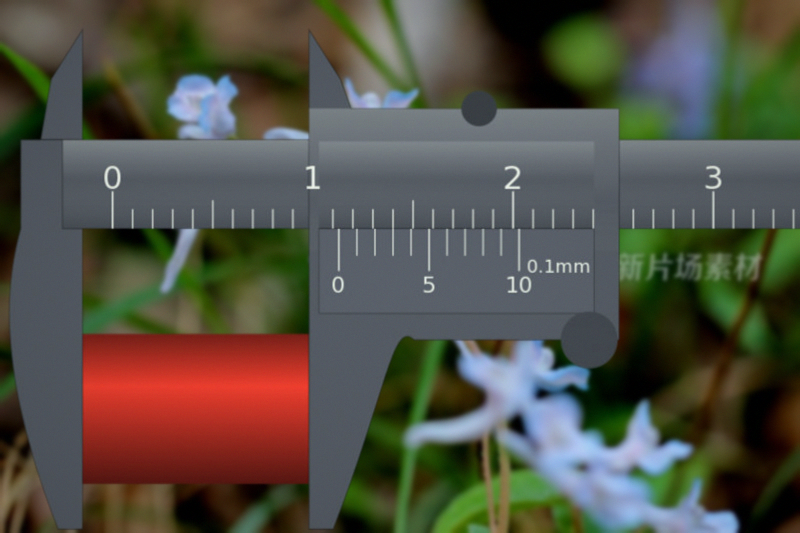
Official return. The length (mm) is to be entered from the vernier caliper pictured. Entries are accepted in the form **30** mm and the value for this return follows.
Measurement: **11.3** mm
